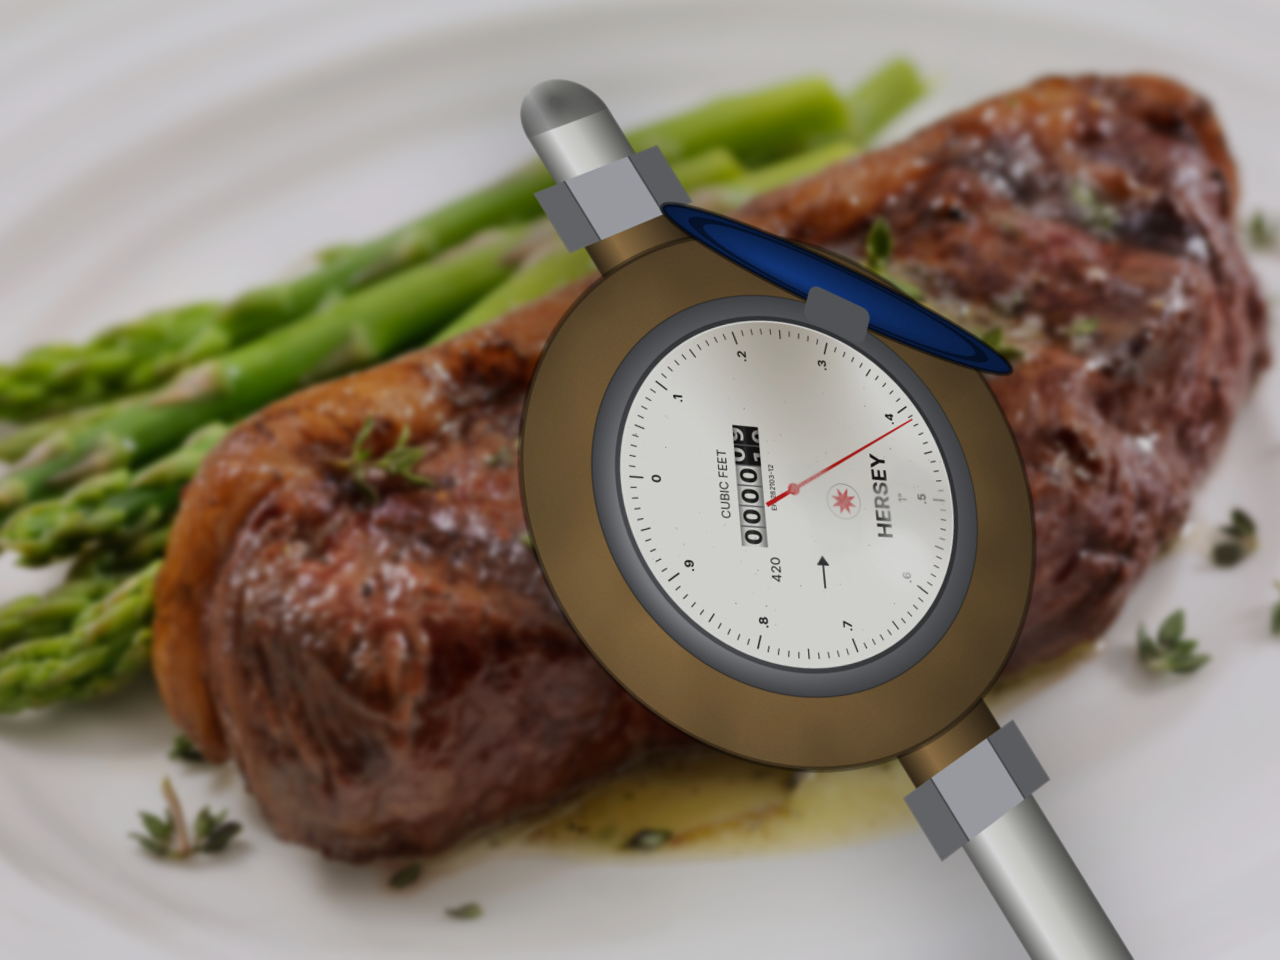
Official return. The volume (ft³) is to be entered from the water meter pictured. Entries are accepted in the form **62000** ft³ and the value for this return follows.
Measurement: **9.41** ft³
